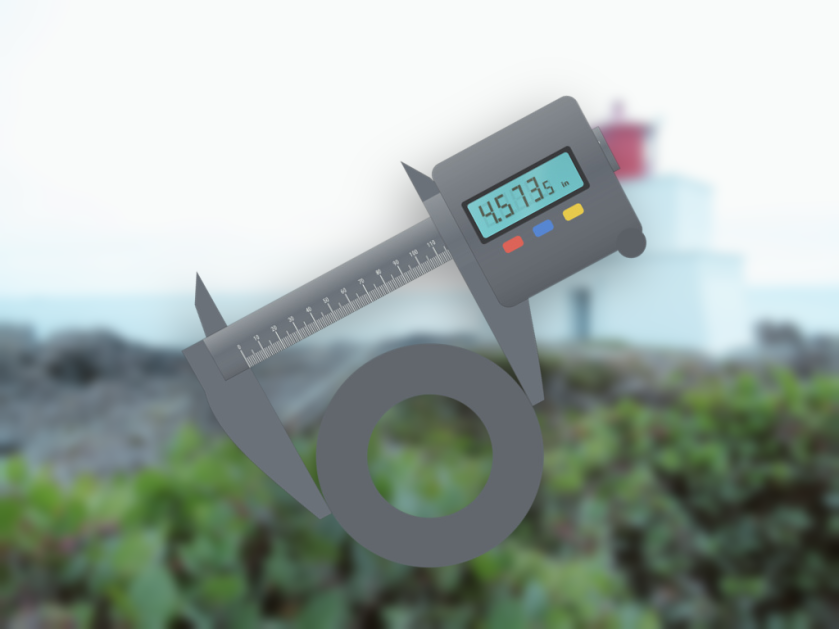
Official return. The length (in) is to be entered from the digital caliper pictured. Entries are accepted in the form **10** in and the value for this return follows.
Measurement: **4.5735** in
